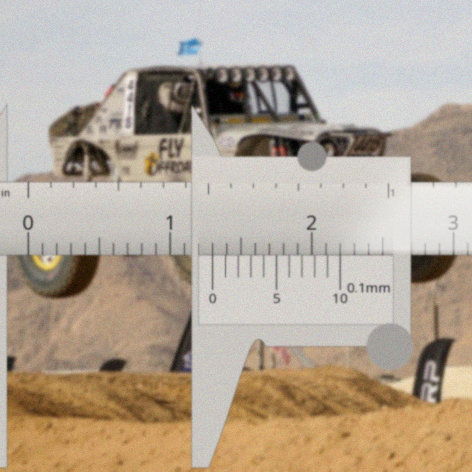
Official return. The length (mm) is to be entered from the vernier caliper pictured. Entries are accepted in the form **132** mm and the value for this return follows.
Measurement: **13.0** mm
